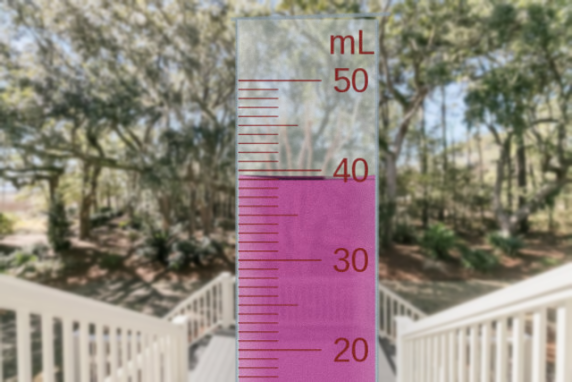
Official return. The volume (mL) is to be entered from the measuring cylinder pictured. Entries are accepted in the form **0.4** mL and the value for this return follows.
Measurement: **39** mL
